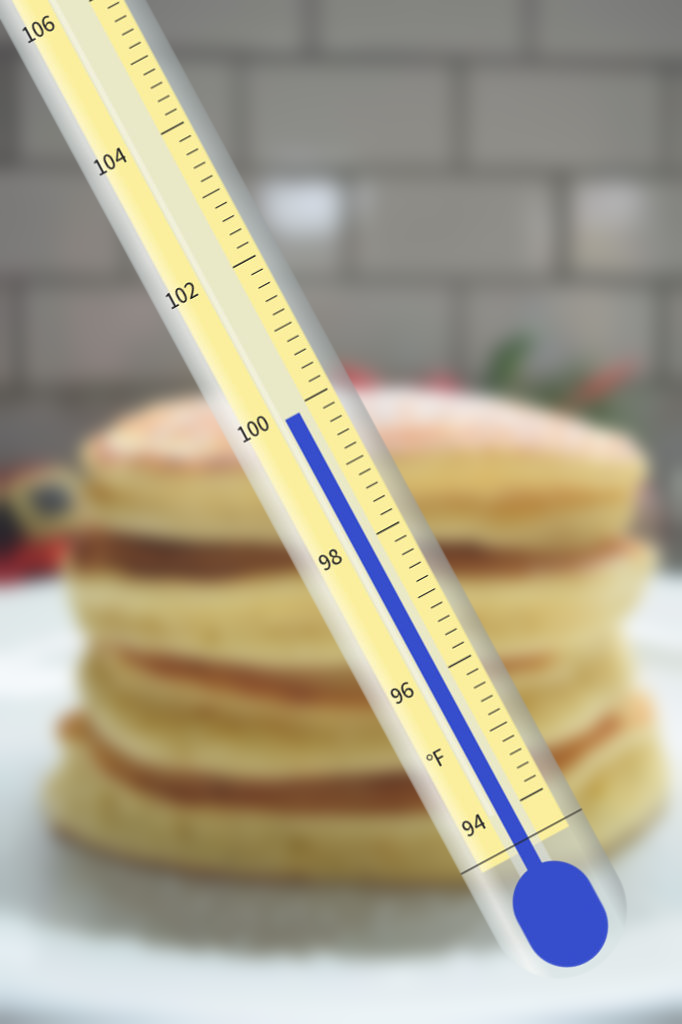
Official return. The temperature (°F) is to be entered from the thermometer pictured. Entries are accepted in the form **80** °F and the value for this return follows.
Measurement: **99.9** °F
